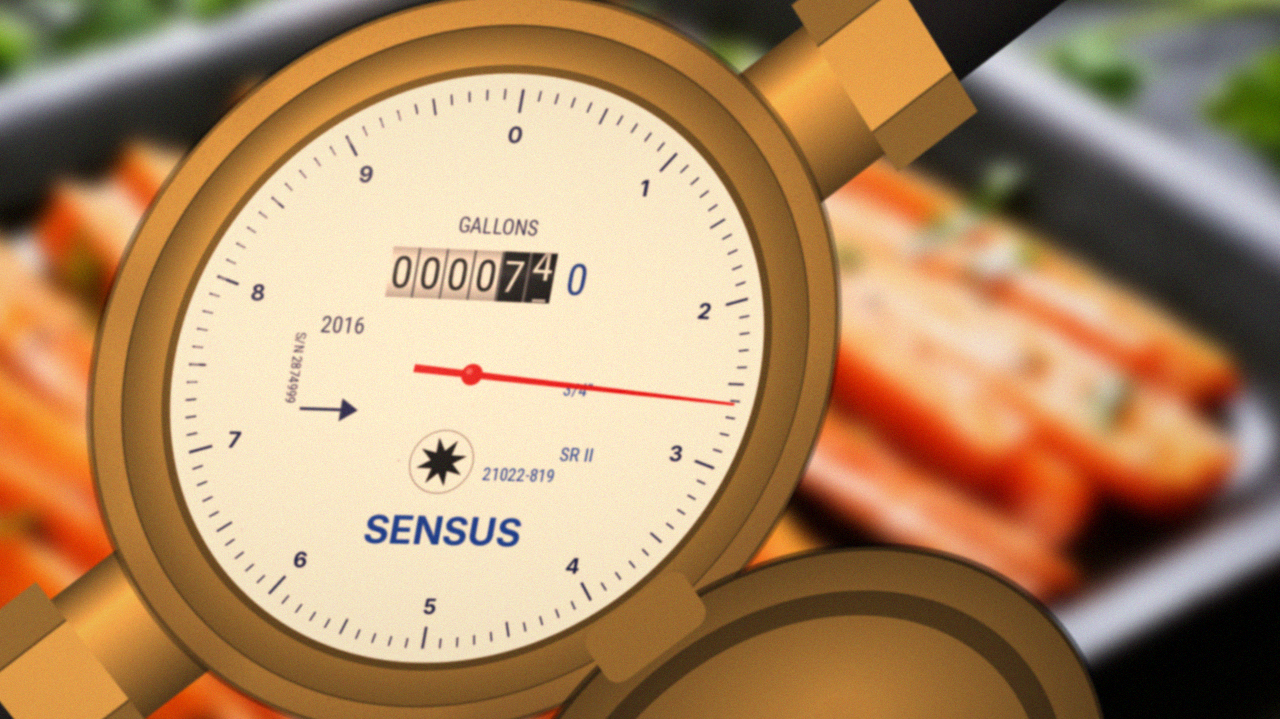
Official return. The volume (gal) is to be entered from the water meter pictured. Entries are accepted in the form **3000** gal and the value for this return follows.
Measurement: **742.6** gal
